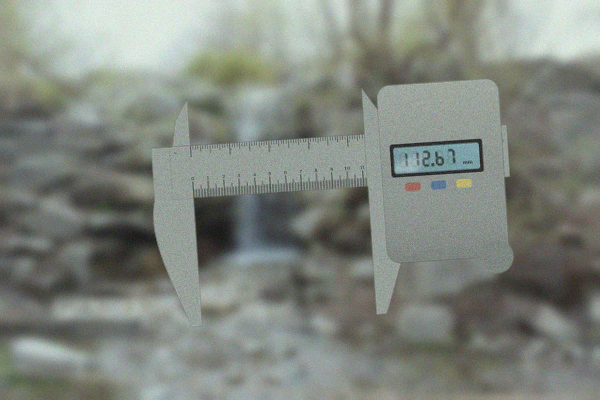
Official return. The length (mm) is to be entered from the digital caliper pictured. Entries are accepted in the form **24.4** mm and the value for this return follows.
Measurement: **112.67** mm
